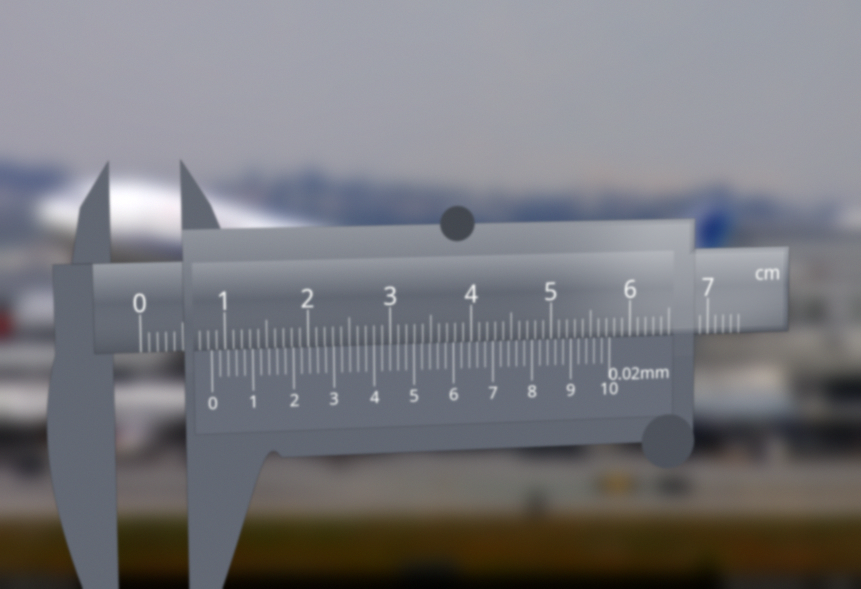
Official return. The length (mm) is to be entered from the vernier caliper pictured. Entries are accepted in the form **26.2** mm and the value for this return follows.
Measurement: **8.4** mm
